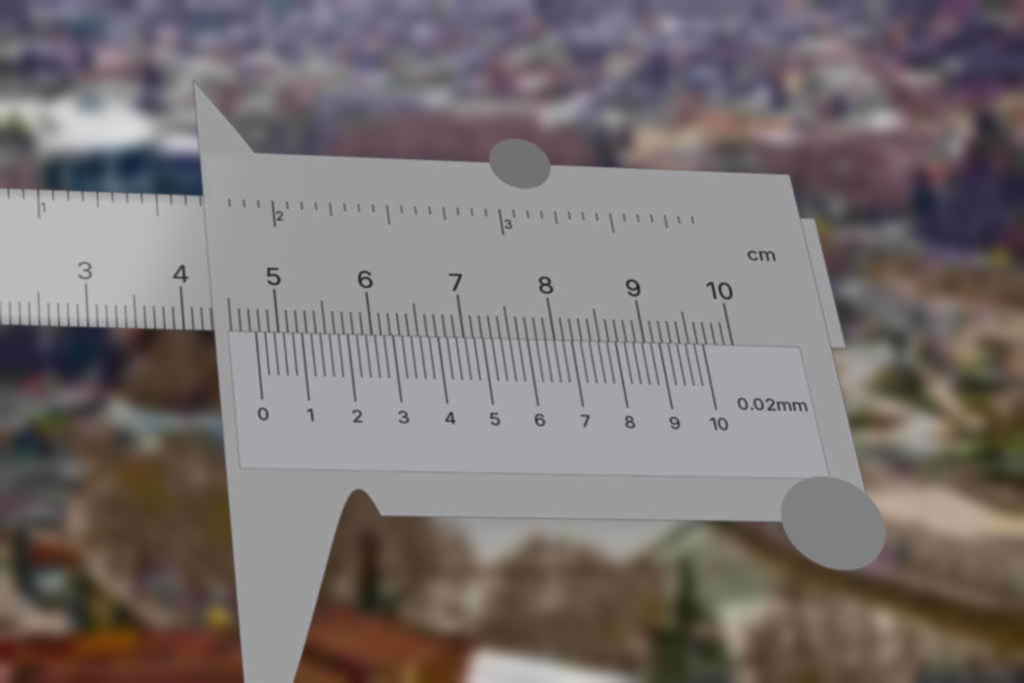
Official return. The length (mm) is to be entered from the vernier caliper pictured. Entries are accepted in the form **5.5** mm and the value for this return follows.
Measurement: **47.6** mm
